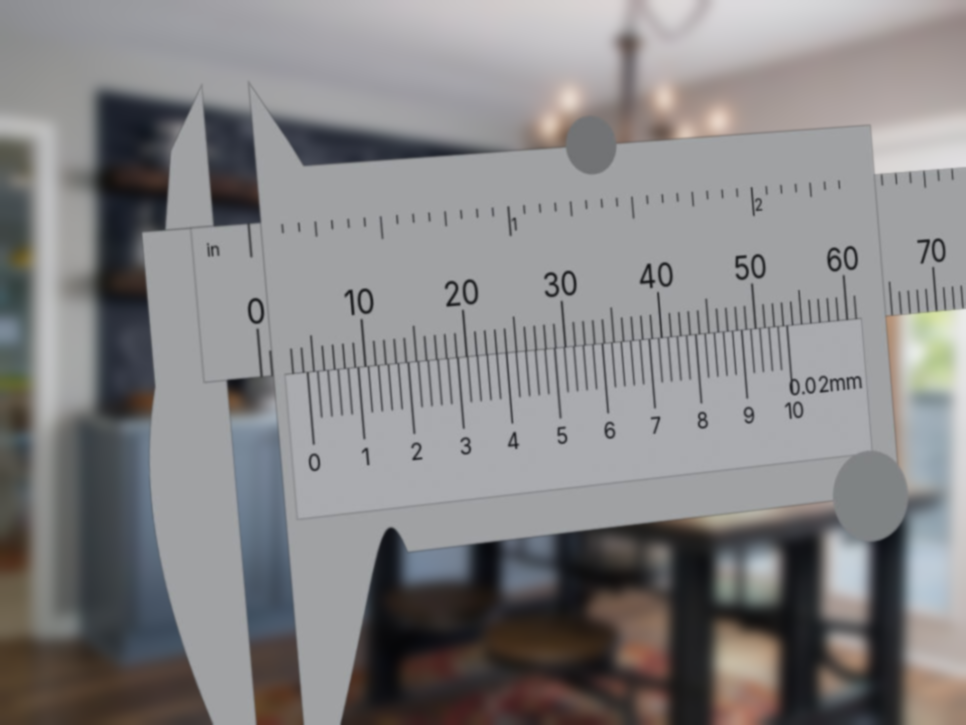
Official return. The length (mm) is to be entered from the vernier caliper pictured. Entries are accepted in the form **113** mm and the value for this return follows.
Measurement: **4.4** mm
